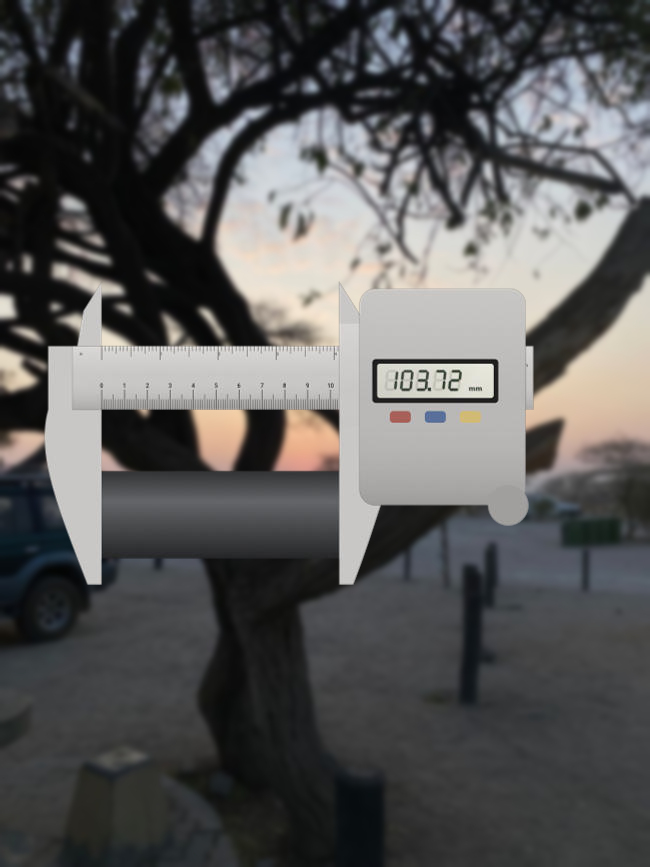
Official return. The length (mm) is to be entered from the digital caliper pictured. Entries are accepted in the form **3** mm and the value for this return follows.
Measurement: **103.72** mm
